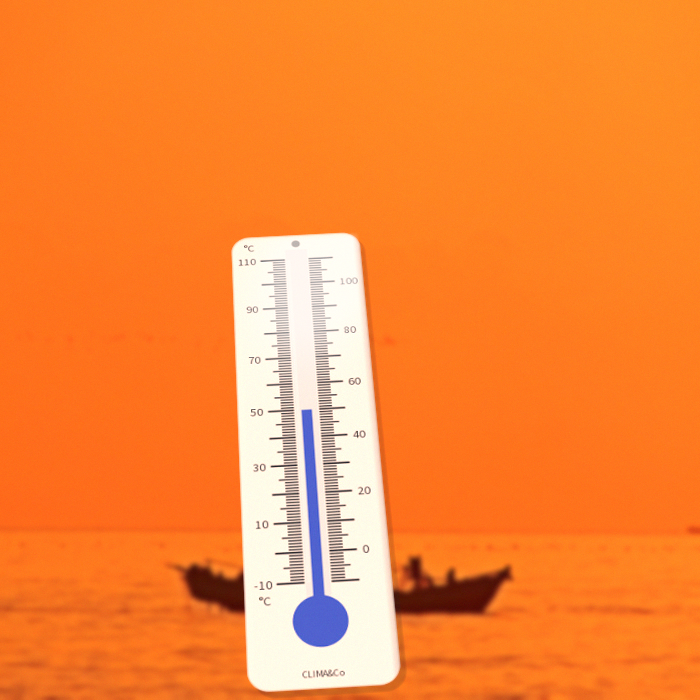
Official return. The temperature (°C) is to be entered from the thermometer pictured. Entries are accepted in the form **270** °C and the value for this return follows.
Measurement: **50** °C
